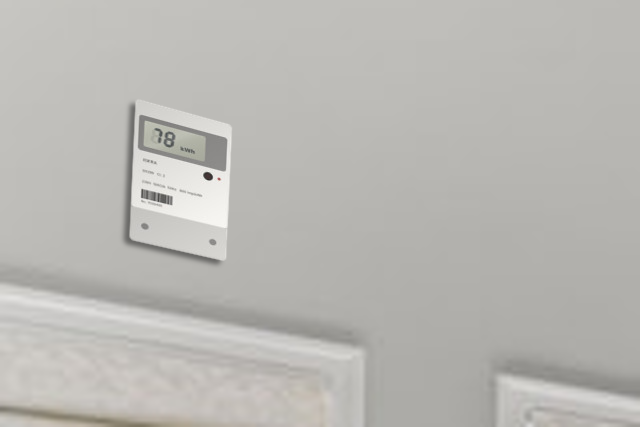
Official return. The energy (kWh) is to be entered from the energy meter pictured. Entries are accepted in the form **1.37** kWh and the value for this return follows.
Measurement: **78** kWh
